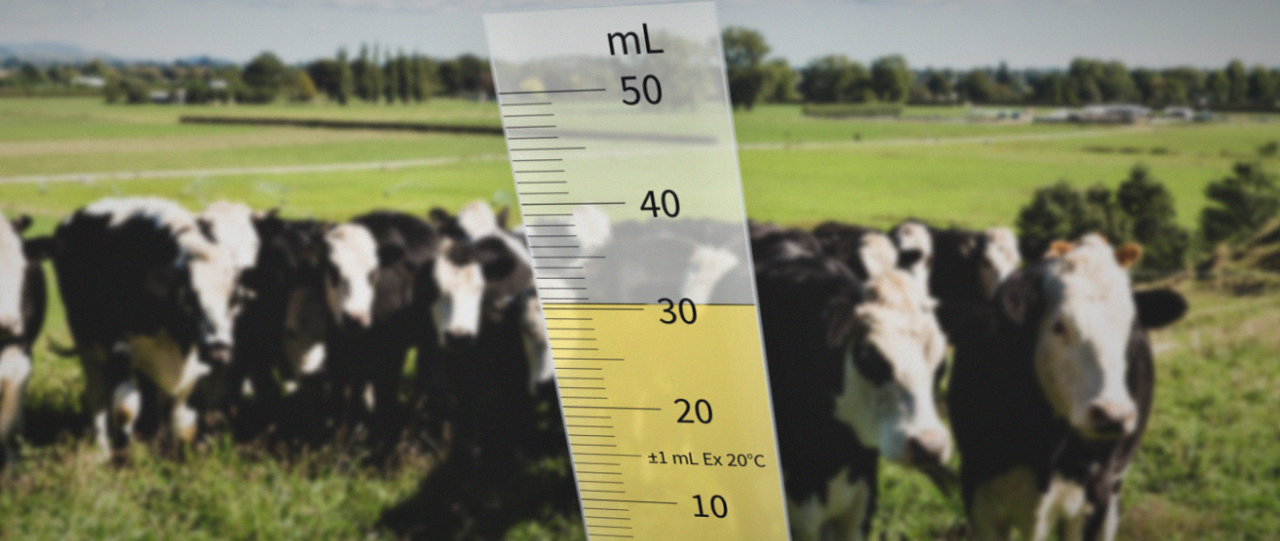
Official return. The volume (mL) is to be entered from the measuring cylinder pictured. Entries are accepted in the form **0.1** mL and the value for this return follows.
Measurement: **30.5** mL
